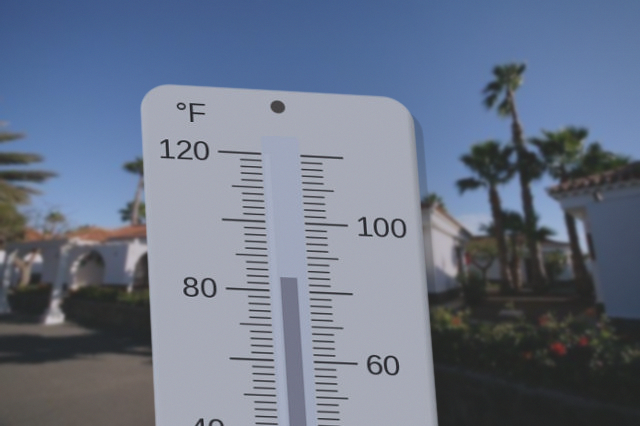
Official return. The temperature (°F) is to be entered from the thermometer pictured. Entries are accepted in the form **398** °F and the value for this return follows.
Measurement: **84** °F
